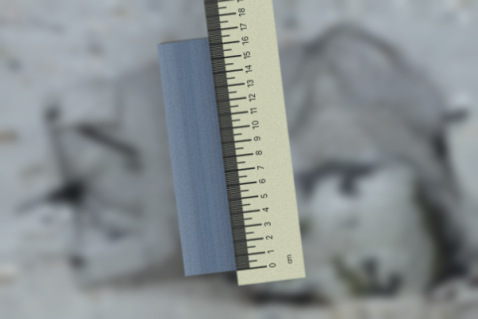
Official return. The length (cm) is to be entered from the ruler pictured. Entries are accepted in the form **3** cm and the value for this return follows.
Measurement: **16.5** cm
